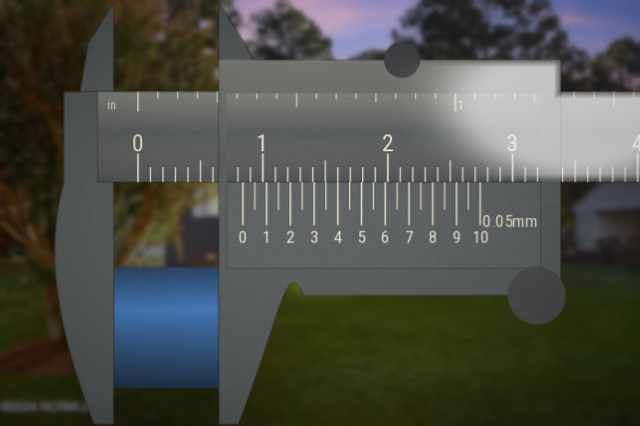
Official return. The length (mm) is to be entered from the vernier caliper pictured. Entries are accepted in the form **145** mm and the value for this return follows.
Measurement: **8.4** mm
